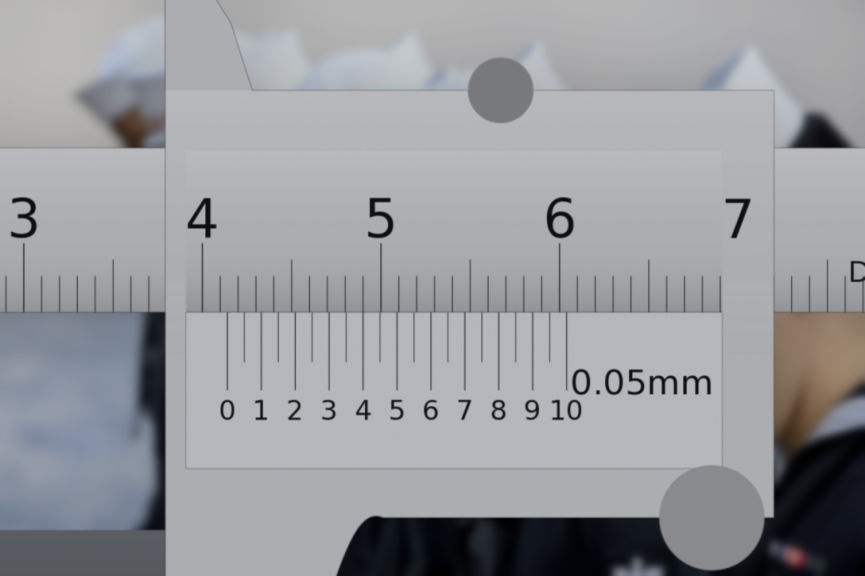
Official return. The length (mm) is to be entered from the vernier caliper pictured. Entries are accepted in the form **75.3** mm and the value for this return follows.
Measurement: **41.4** mm
